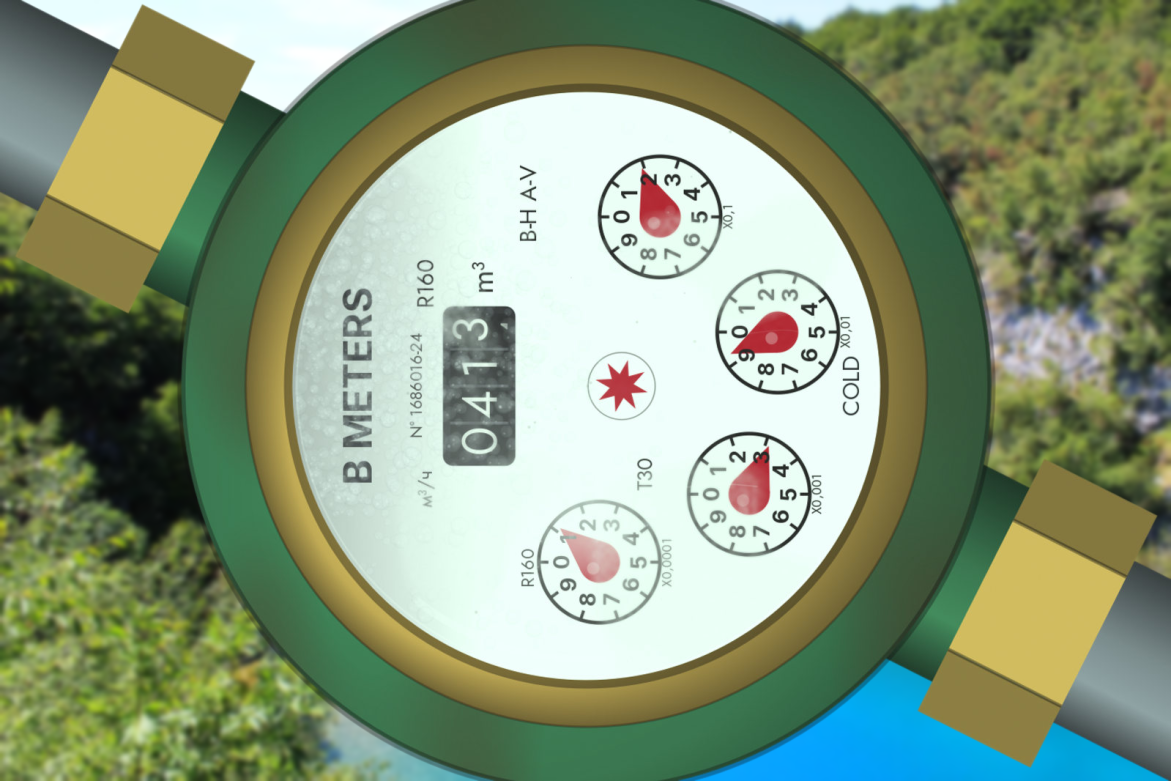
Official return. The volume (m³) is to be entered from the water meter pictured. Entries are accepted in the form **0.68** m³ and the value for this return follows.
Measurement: **413.1931** m³
